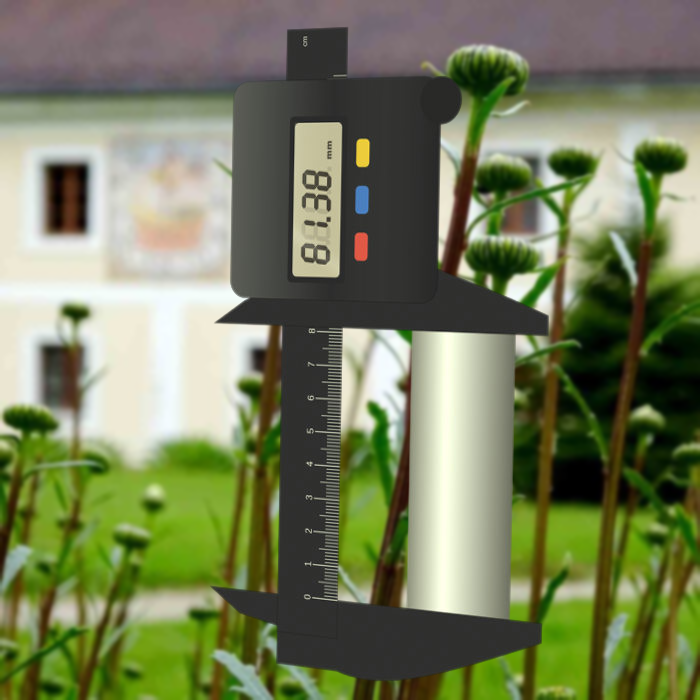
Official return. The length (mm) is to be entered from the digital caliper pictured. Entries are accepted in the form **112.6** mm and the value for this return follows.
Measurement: **81.38** mm
